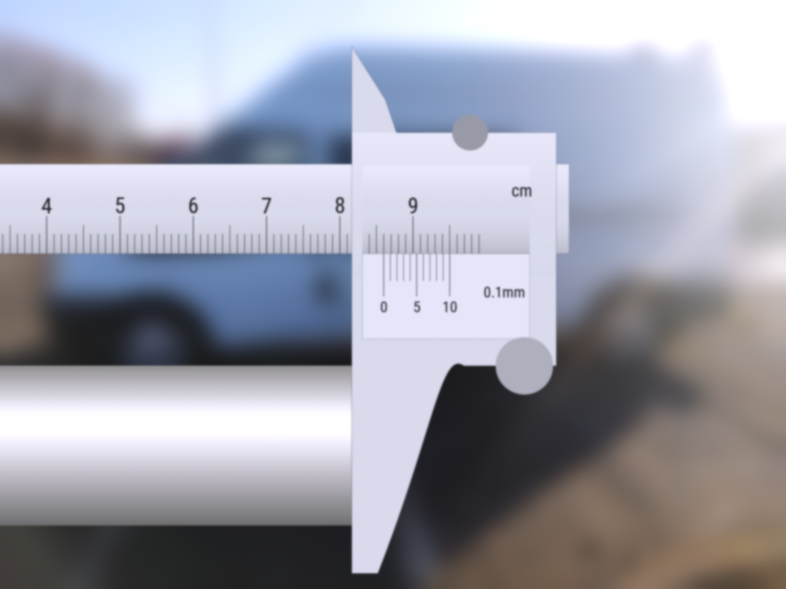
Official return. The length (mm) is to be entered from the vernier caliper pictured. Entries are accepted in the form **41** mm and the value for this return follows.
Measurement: **86.0** mm
